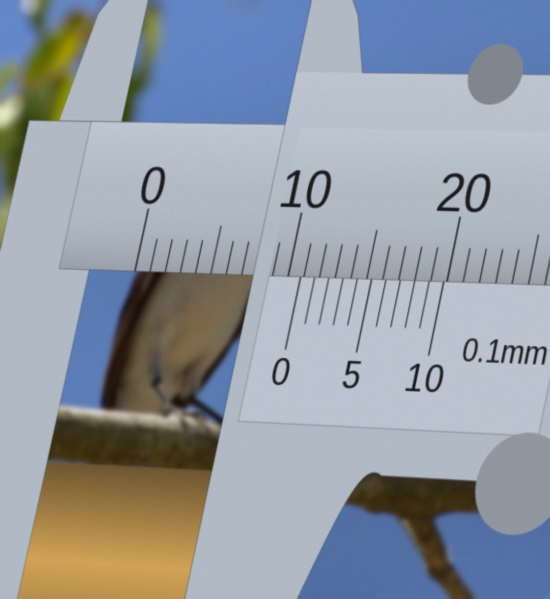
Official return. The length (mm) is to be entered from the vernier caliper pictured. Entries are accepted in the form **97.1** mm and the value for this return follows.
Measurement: **10.8** mm
